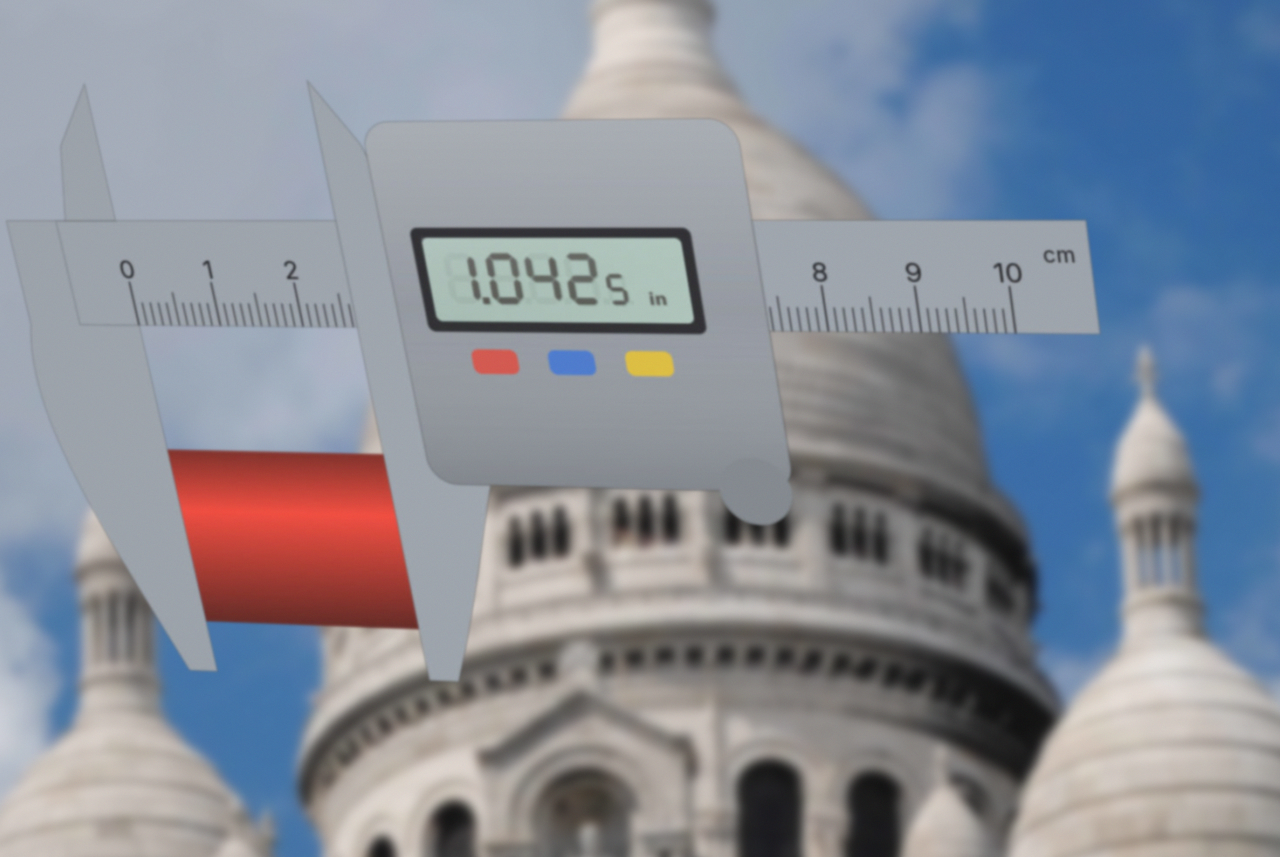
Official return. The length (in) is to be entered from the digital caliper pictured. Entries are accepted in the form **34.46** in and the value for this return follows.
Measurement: **1.0425** in
